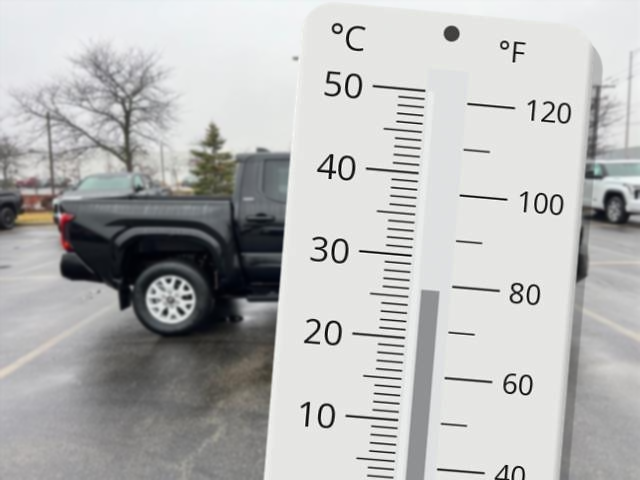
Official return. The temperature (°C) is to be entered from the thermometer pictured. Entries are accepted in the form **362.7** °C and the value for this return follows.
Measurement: **26** °C
